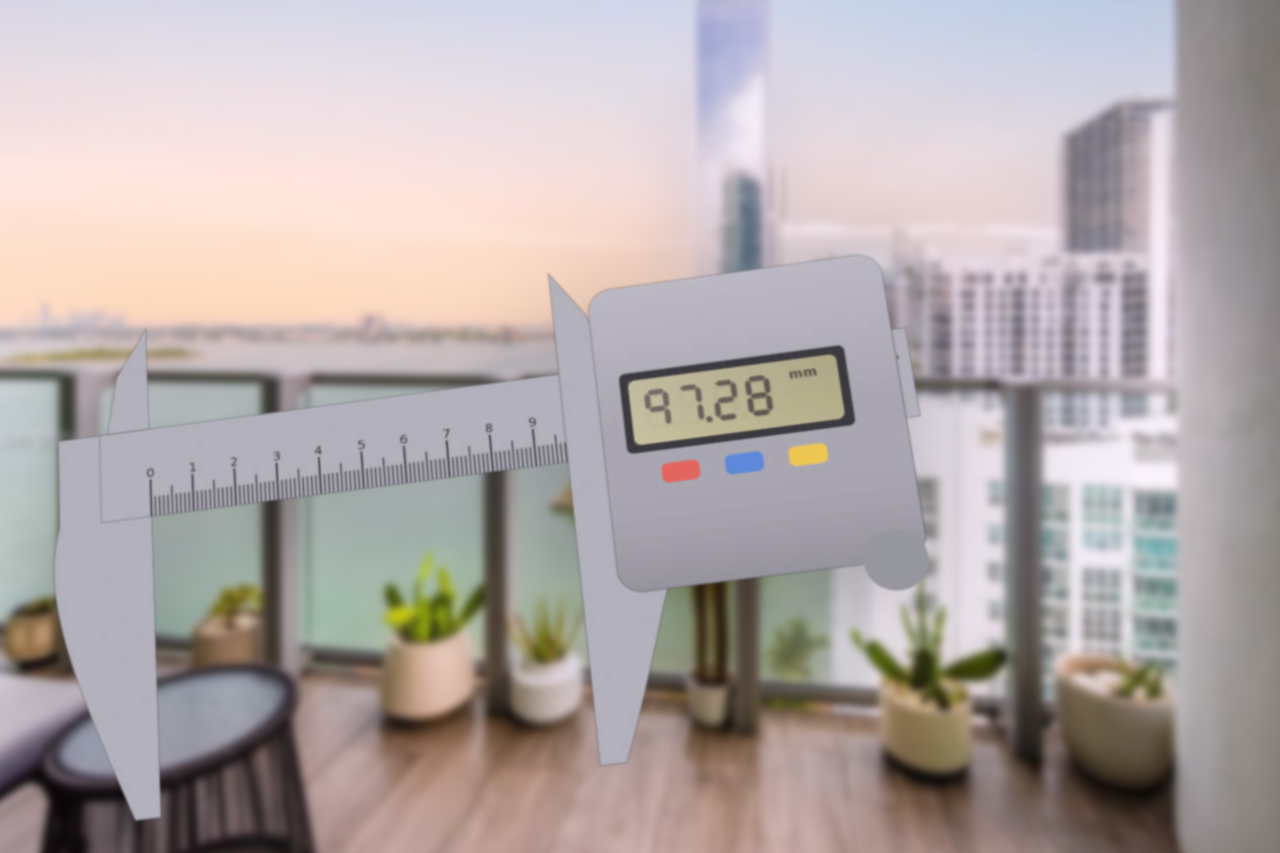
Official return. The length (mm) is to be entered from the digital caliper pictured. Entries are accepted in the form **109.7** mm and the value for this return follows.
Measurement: **97.28** mm
